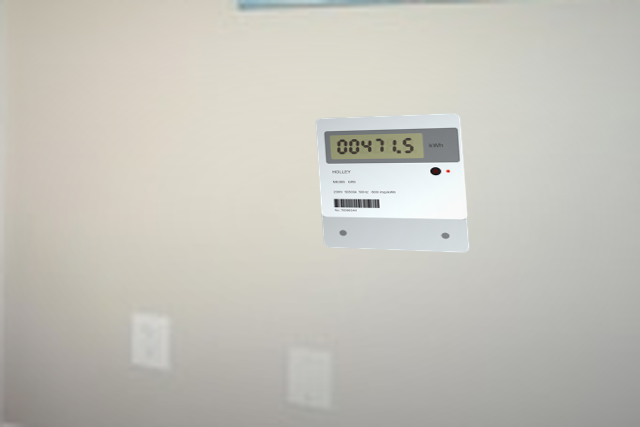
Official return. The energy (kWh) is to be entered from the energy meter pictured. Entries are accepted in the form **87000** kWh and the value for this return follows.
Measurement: **471.5** kWh
